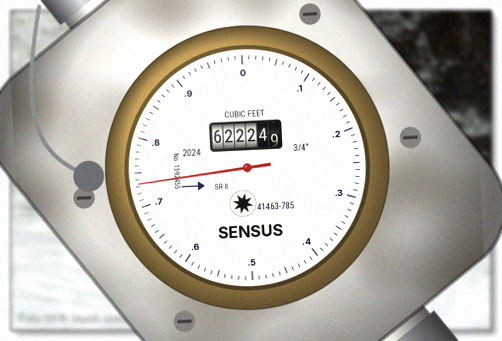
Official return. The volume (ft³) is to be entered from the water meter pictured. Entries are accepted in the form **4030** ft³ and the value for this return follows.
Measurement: **622248.73** ft³
